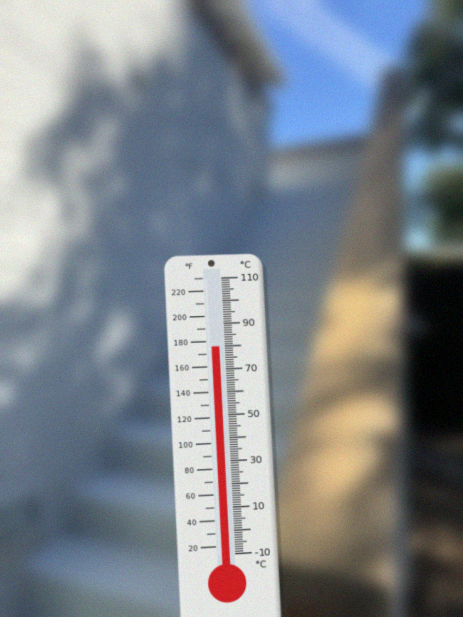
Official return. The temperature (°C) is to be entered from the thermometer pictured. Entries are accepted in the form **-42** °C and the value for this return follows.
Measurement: **80** °C
